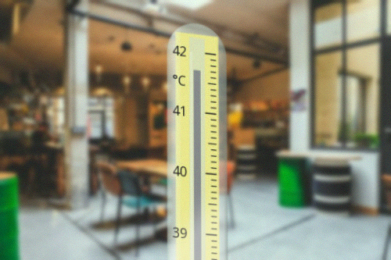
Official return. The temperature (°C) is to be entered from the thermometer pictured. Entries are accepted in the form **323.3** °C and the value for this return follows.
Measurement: **41.7** °C
